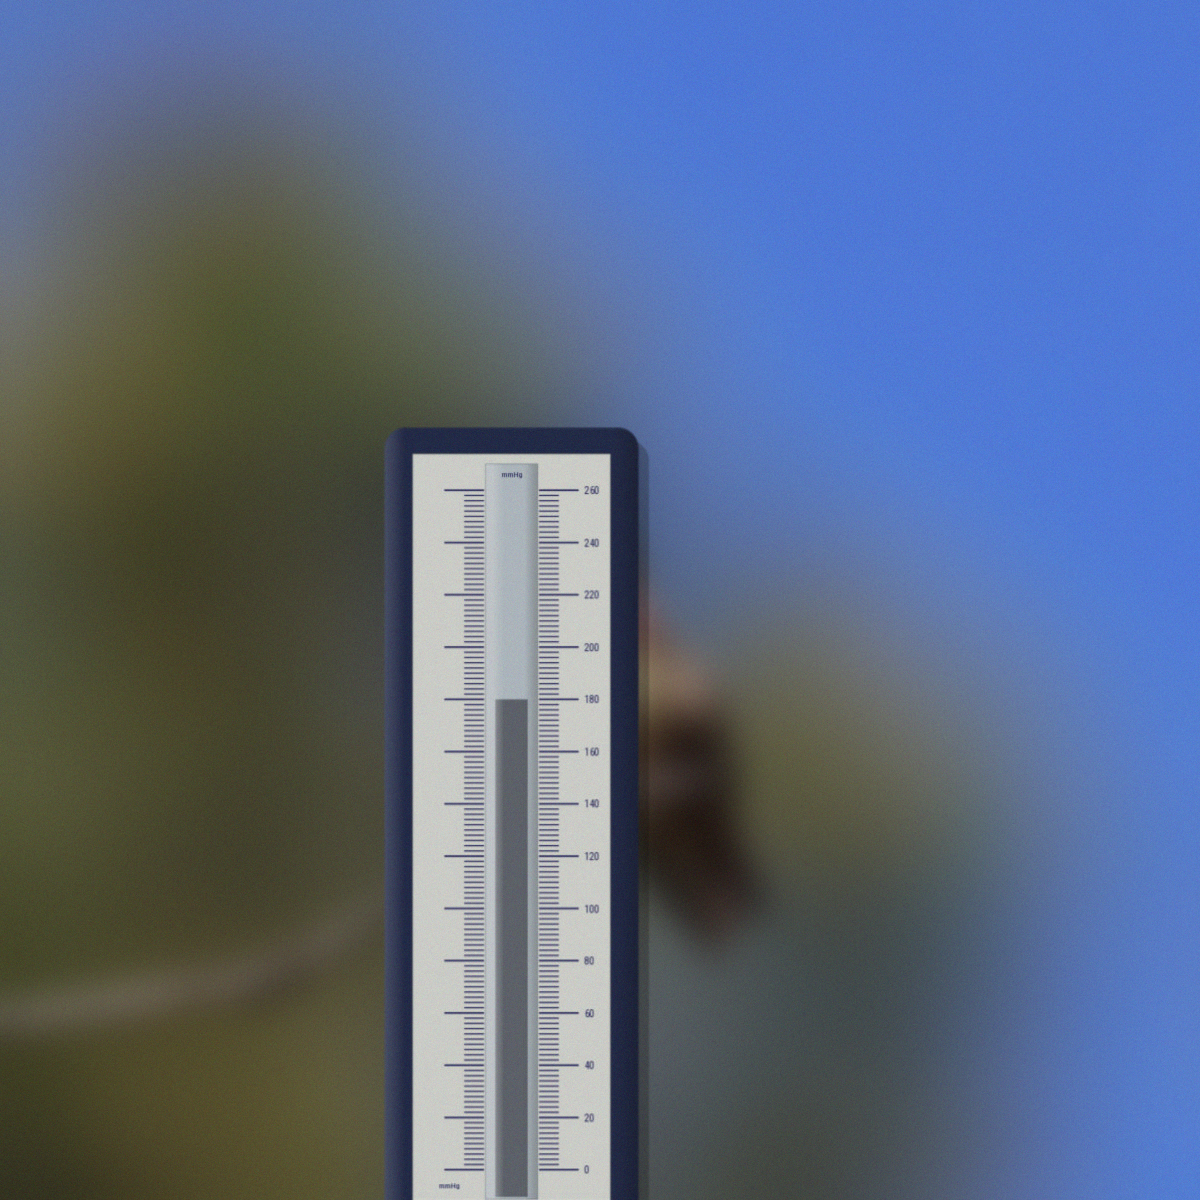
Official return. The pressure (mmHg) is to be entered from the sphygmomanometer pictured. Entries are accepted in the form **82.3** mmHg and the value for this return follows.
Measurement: **180** mmHg
